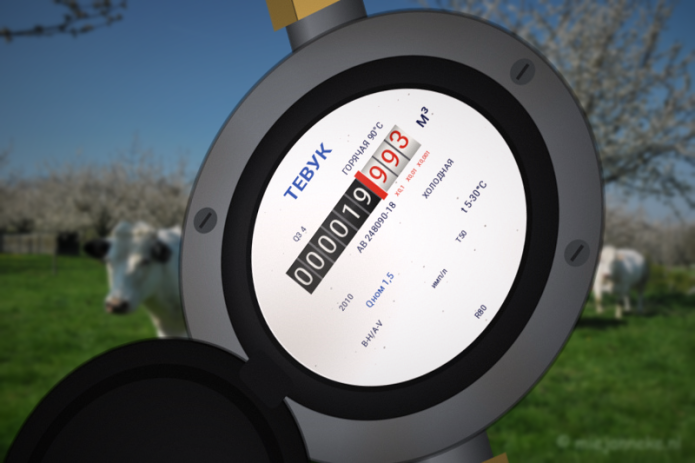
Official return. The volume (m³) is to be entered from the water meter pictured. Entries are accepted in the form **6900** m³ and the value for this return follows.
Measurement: **19.993** m³
